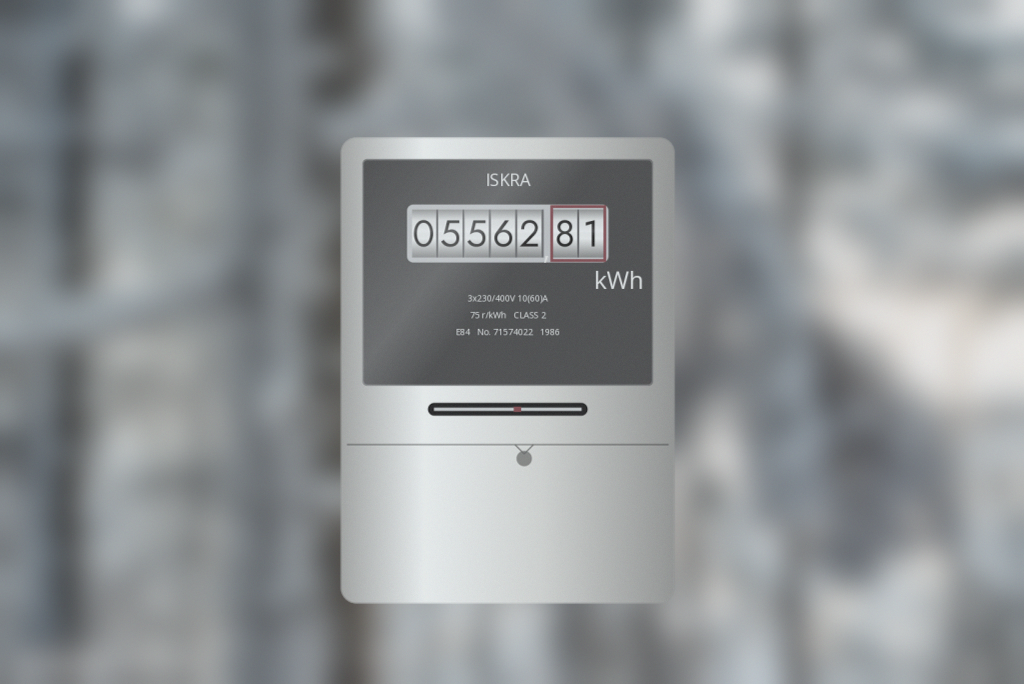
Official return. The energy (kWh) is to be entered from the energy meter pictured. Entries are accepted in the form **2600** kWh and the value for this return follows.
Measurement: **5562.81** kWh
